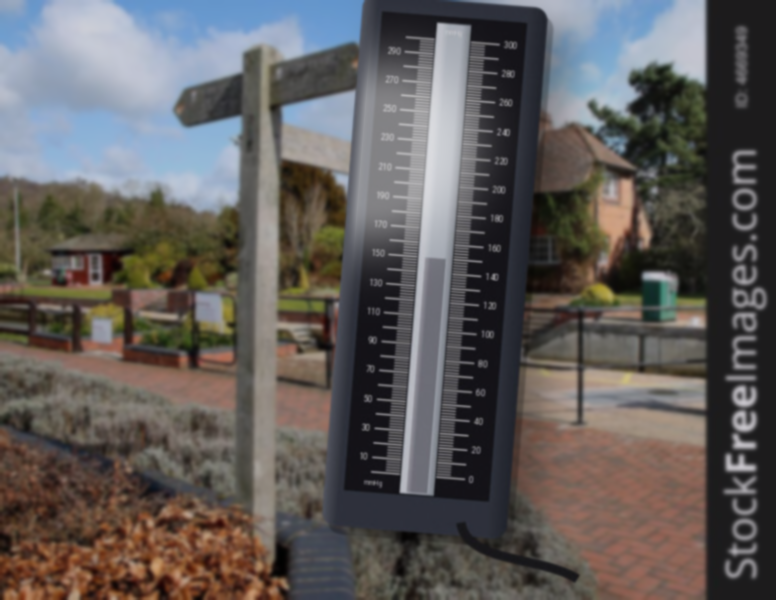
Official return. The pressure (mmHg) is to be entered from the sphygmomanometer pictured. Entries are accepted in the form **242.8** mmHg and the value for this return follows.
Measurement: **150** mmHg
